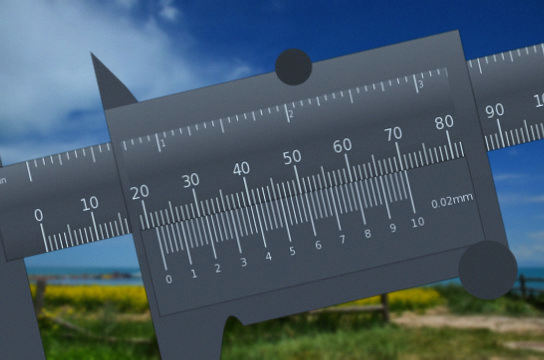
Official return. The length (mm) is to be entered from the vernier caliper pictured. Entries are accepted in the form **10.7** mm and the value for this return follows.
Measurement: **21.5** mm
